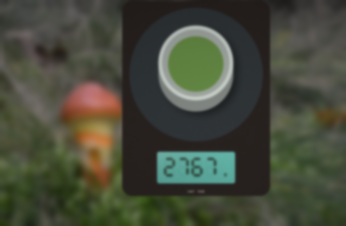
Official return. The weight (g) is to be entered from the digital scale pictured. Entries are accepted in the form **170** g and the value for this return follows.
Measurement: **2767** g
